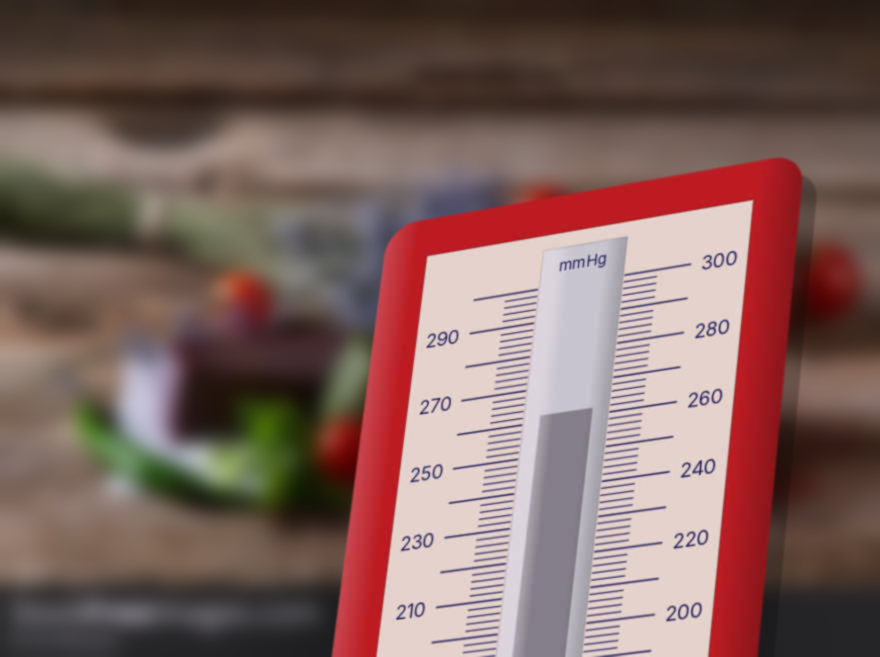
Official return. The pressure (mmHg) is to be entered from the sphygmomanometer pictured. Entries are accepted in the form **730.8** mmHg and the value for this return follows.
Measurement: **262** mmHg
